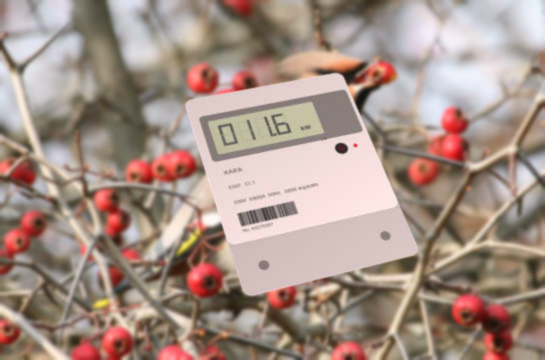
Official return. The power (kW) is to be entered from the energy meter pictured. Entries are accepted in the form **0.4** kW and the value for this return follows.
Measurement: **11.6** kW
